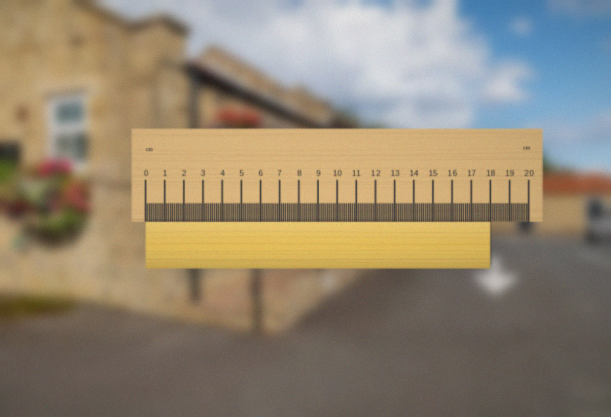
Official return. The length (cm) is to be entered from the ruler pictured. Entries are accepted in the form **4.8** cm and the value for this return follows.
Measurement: **18** cm
